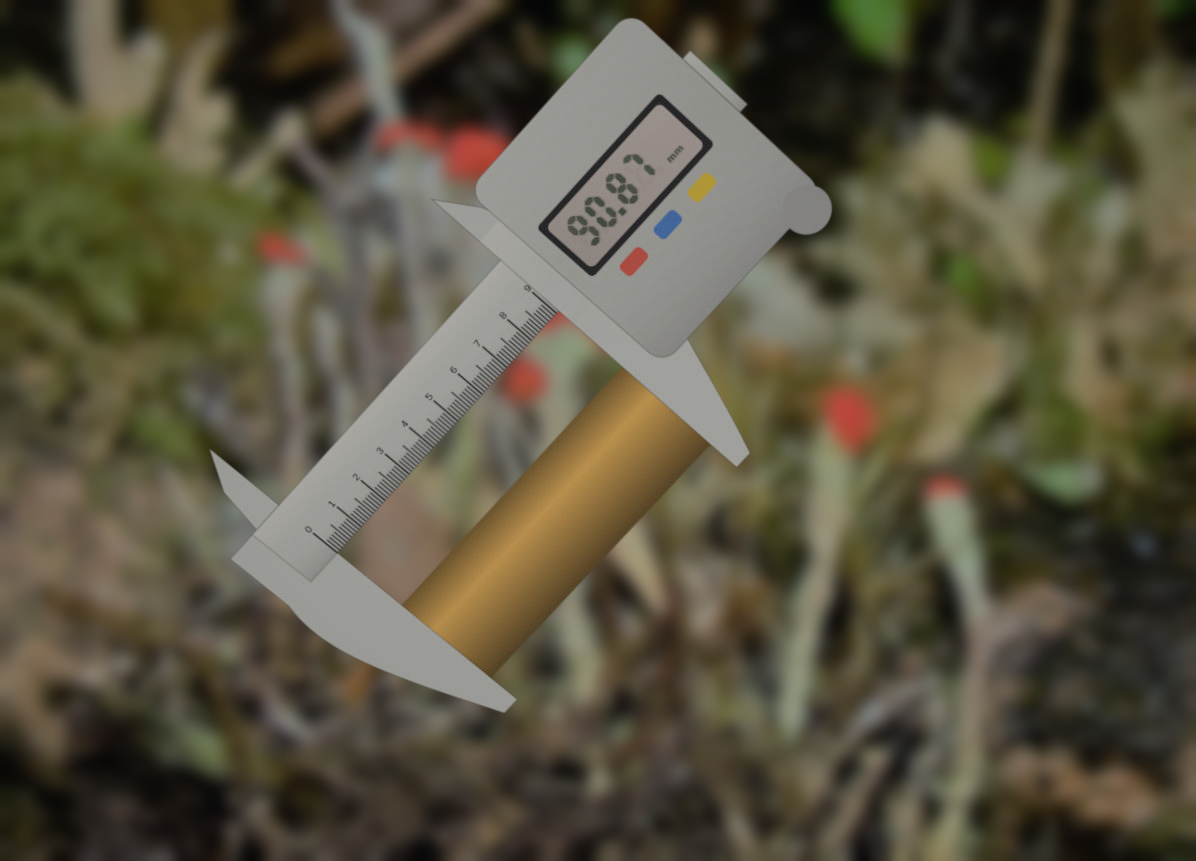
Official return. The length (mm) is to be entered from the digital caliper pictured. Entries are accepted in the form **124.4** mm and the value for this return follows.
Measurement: **90.87** mm
